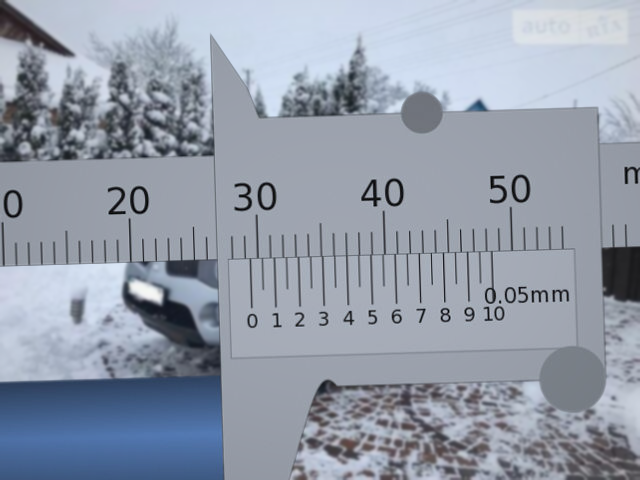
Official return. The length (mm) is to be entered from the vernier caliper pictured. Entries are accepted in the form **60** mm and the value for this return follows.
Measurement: **29.4** mm
